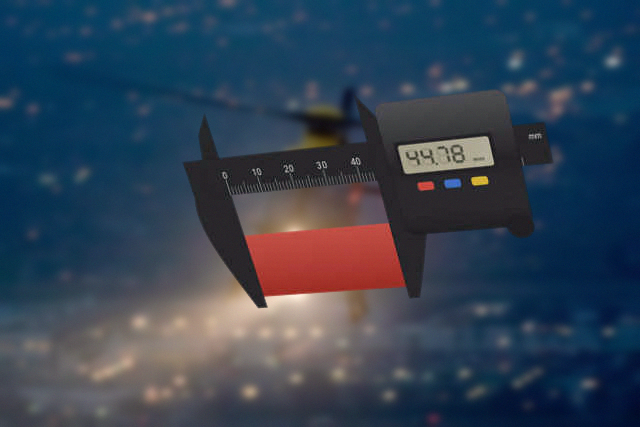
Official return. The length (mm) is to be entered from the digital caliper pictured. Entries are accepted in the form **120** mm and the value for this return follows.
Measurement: **44.78** mm
